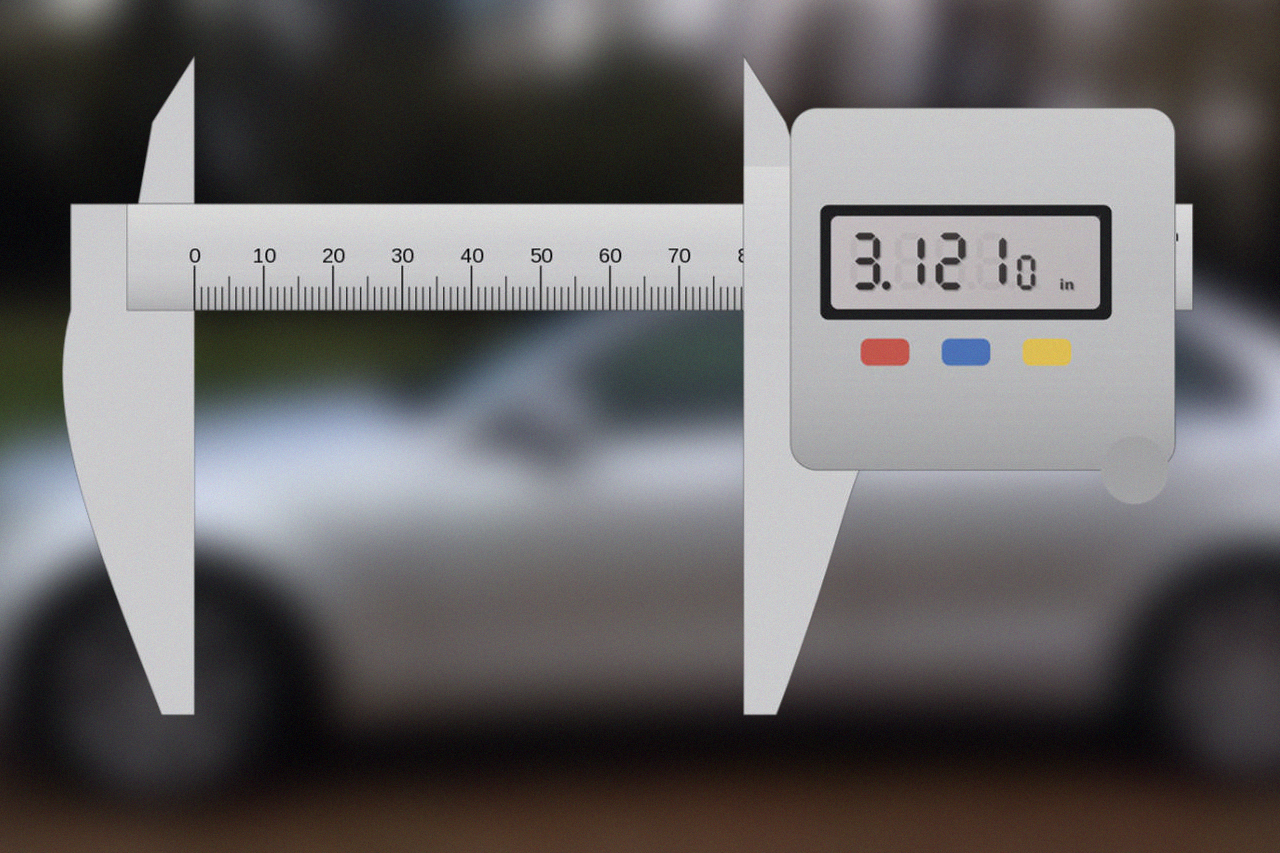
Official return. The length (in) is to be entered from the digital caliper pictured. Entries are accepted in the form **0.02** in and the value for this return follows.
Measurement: **3.1210** in
